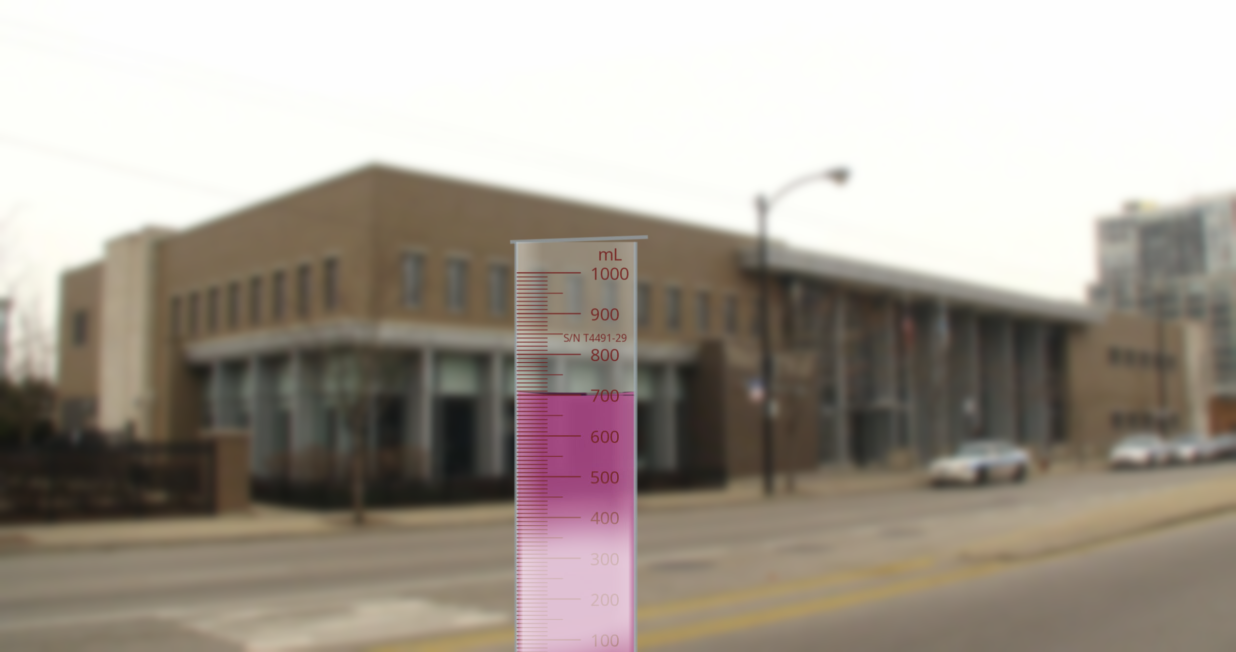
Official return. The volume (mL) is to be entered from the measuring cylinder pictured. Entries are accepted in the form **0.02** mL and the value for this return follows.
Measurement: **700** mL
